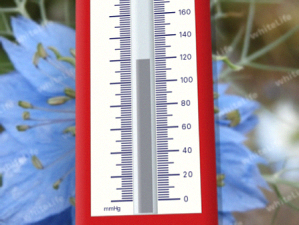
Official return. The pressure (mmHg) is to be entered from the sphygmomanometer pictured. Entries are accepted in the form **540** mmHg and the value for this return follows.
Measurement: **120** mmHg
